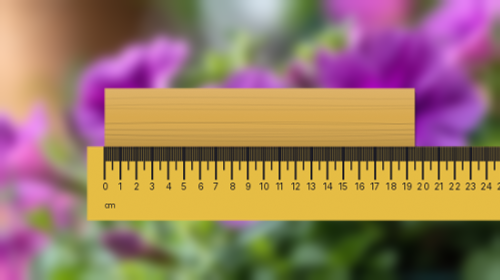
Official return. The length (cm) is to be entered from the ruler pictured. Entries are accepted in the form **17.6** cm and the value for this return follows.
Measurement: **19.5** cm
